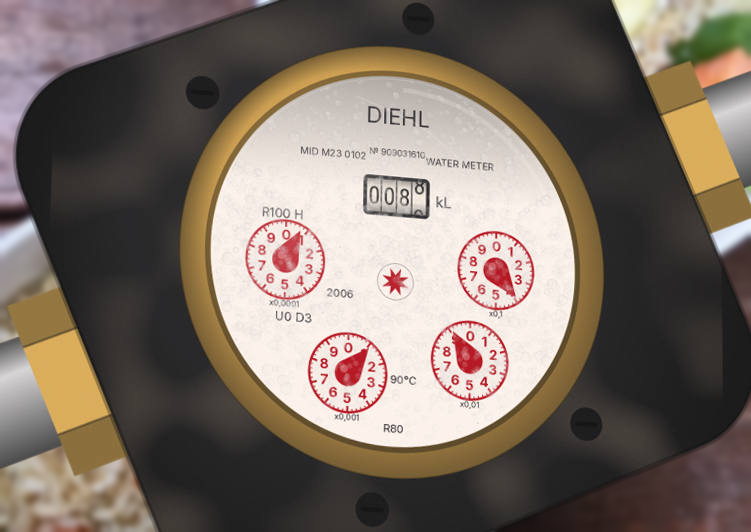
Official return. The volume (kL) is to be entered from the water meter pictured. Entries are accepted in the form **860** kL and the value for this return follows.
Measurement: **88.3910** kL
